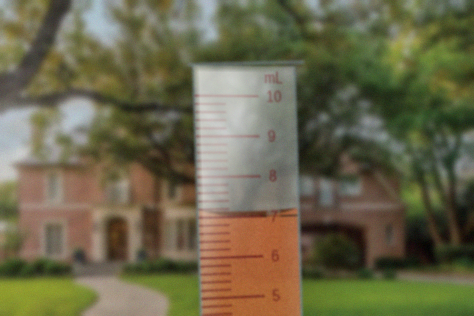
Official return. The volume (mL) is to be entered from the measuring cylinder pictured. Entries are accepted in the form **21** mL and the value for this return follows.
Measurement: **7** mL
